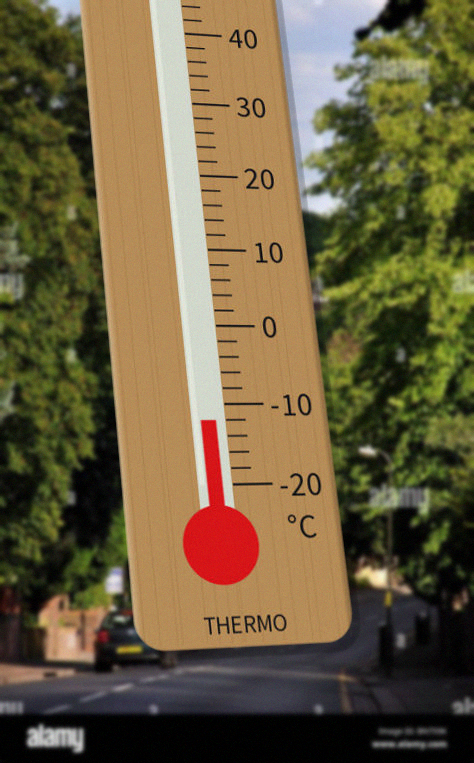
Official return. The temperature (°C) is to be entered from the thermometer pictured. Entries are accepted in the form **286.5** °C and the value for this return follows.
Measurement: **-12** °C
